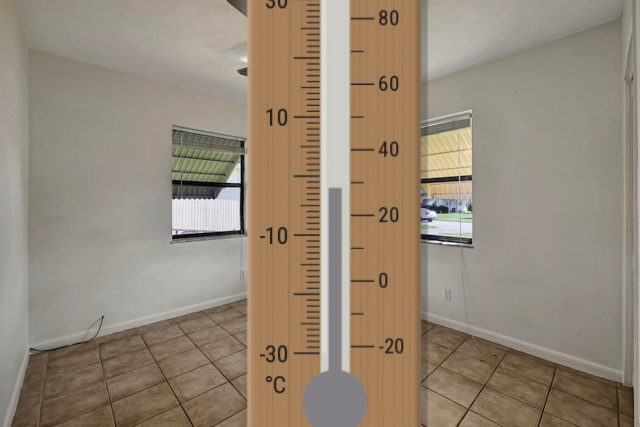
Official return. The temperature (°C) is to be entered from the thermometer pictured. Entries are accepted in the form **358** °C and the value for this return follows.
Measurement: **-2** °C
